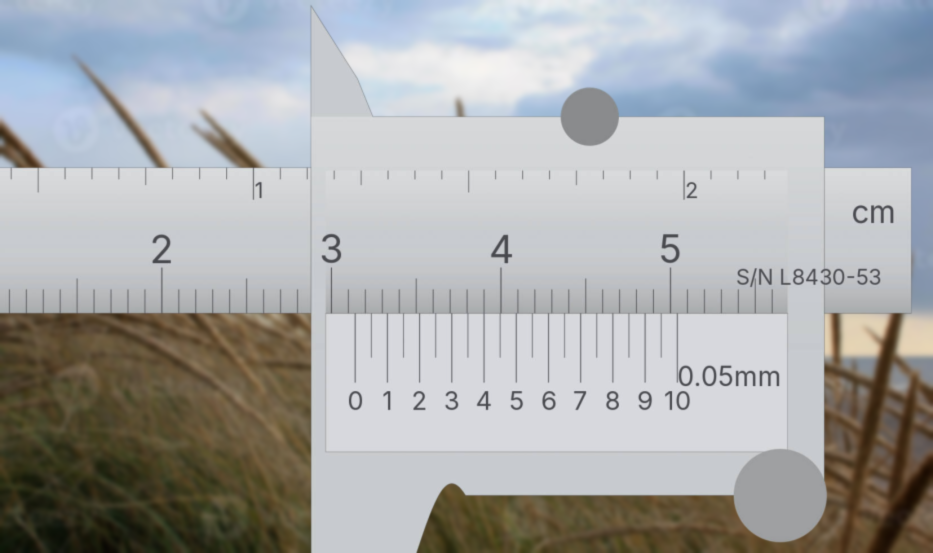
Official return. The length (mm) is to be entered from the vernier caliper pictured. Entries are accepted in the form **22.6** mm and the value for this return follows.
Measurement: **31.4** mm
